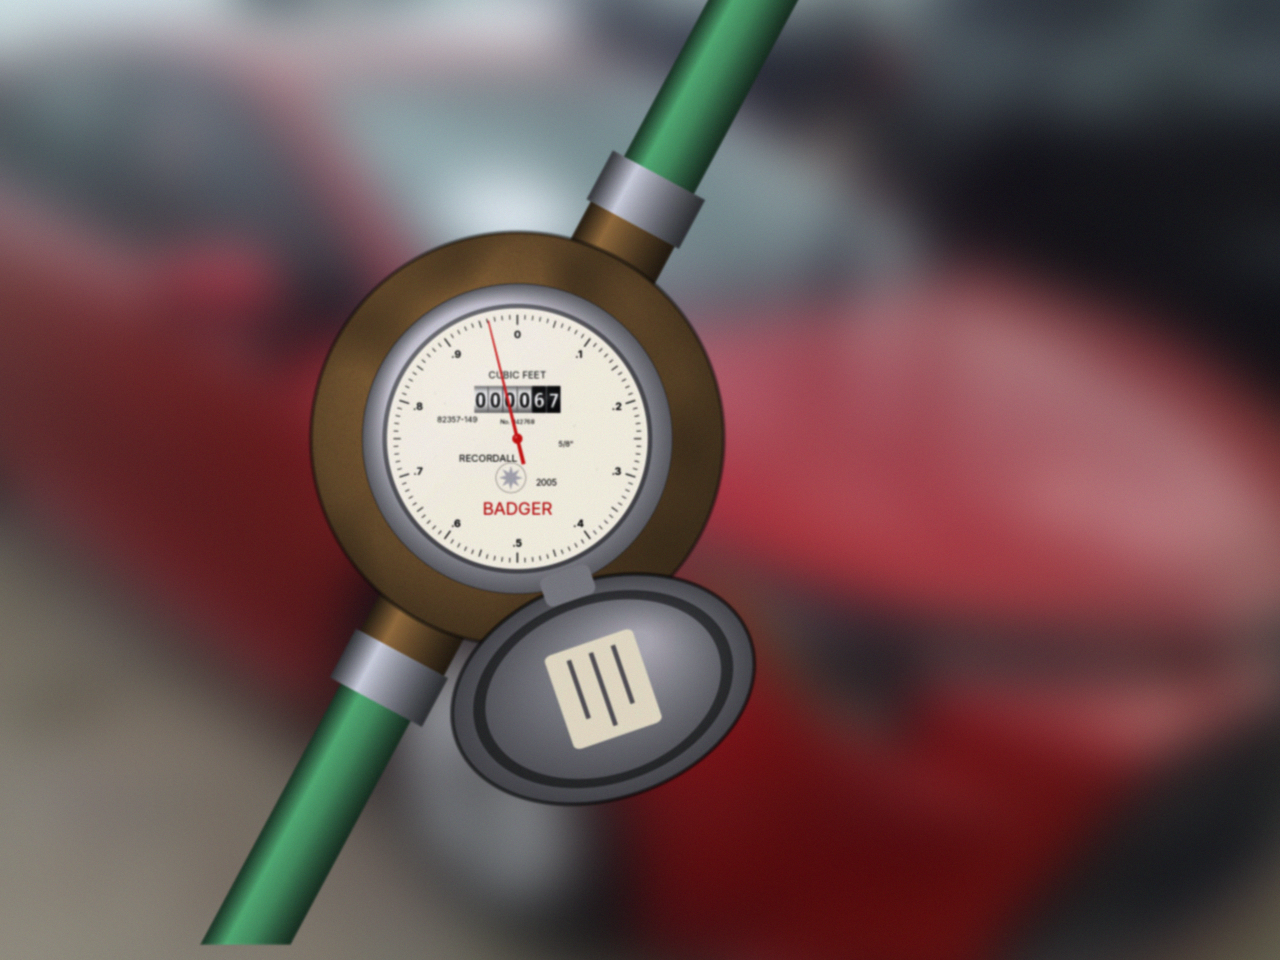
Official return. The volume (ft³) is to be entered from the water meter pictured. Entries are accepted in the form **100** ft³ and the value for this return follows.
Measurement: **66.96** ft³
